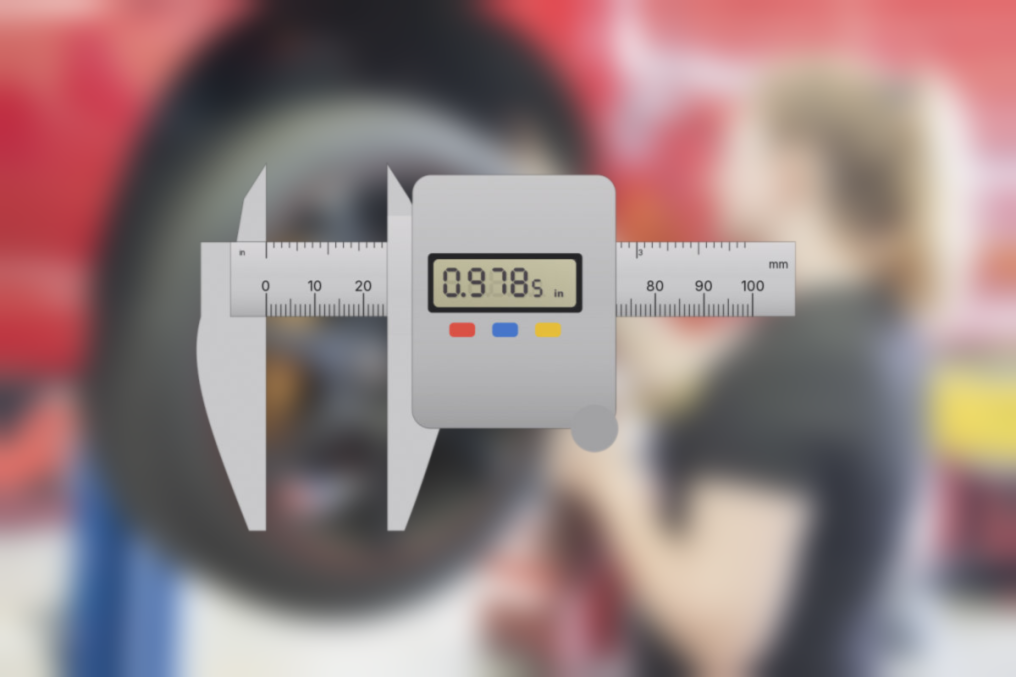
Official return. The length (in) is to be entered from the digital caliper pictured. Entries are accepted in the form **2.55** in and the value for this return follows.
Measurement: **0.9785** in
